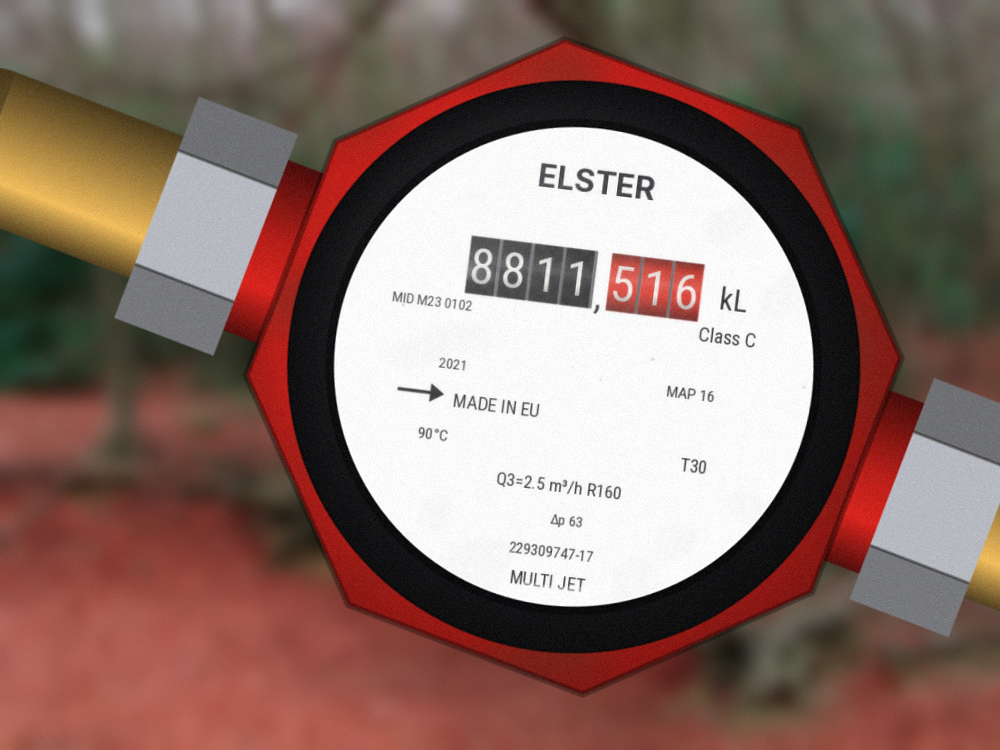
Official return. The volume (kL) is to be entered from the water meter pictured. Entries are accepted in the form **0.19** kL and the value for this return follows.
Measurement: **8811.516** kL
